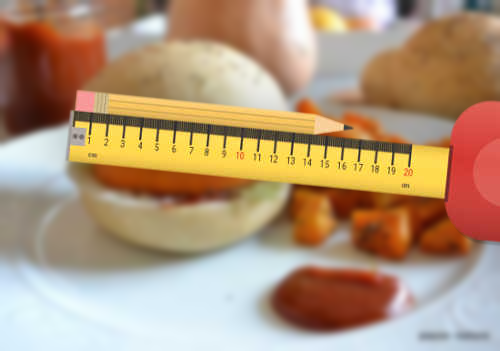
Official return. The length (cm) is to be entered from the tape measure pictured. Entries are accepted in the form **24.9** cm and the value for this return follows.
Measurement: **16.5** cm
